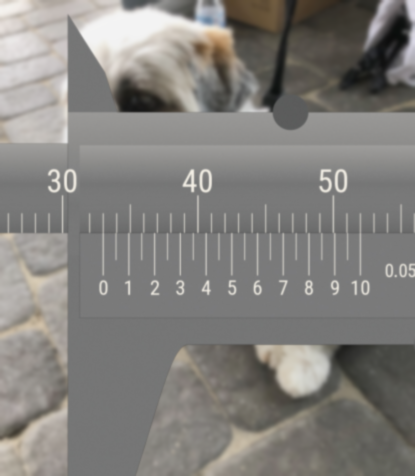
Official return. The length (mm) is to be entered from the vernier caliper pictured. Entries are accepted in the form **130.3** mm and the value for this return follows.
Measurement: **33.0** mm
